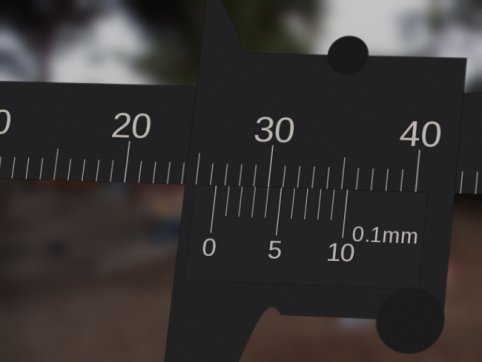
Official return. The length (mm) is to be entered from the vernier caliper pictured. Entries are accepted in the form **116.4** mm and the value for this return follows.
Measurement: **26.4** mm
